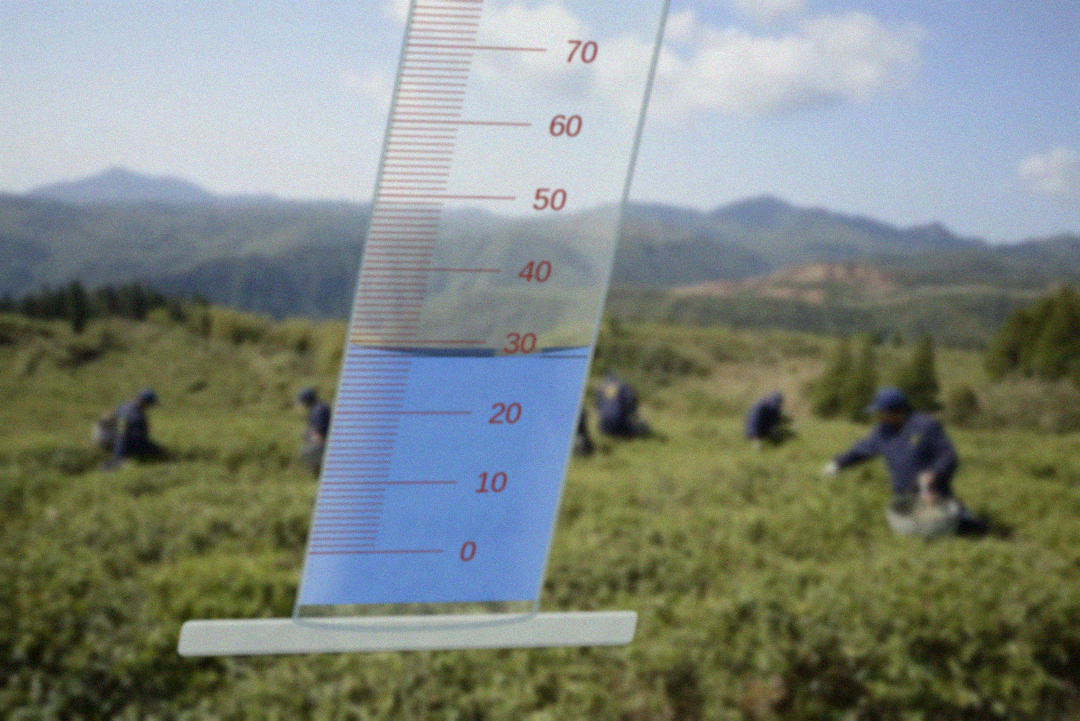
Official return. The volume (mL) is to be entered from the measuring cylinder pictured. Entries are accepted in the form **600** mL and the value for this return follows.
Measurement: **28** mL
